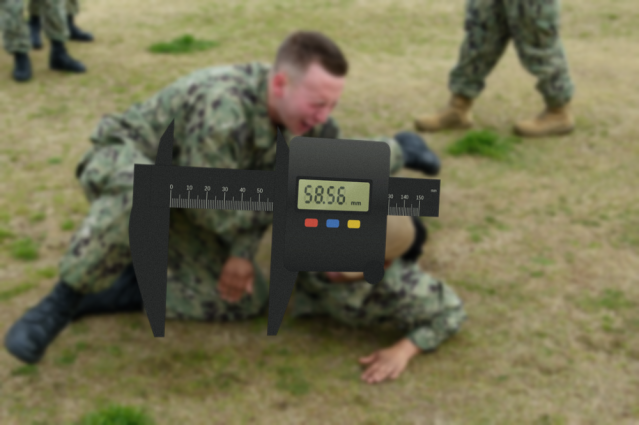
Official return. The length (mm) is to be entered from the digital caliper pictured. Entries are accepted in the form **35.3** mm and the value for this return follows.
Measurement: **58.56** mm
